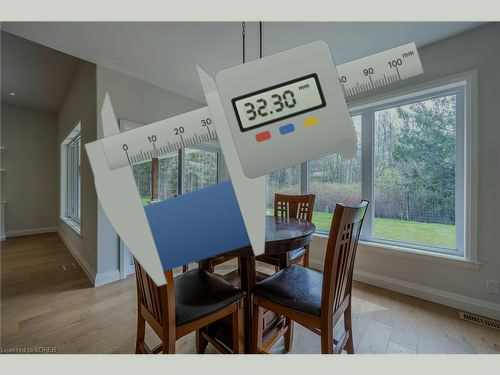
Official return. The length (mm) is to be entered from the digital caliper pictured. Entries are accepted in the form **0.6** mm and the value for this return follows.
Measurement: **32.30** mm
